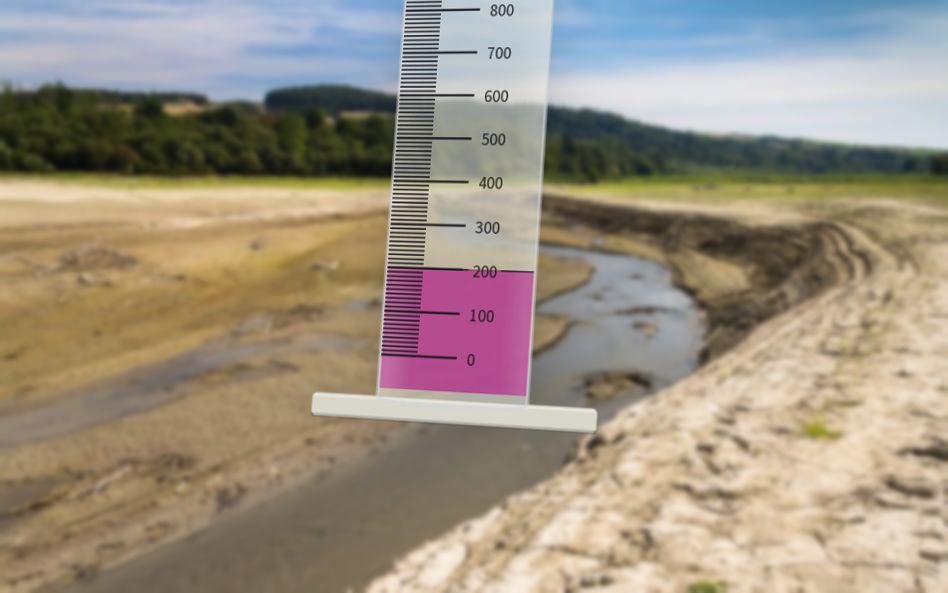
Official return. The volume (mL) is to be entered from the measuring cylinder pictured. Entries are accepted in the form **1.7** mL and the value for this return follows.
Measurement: **200** mL
